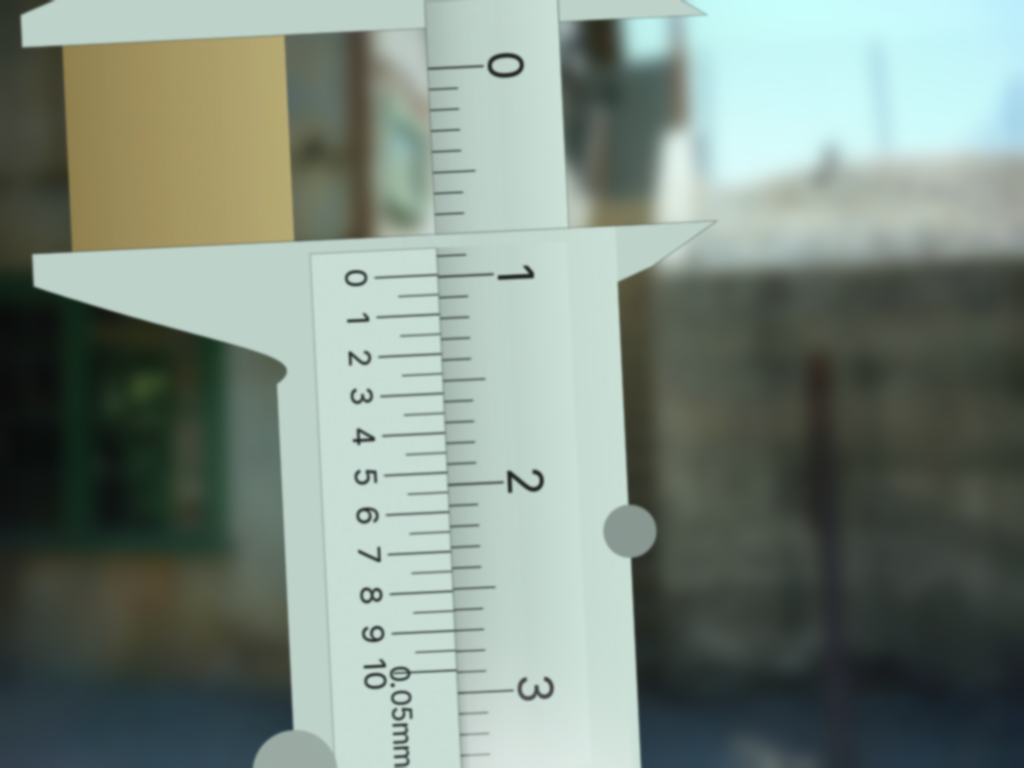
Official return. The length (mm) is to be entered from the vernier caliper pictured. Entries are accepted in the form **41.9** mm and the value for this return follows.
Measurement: **9.9** mm
